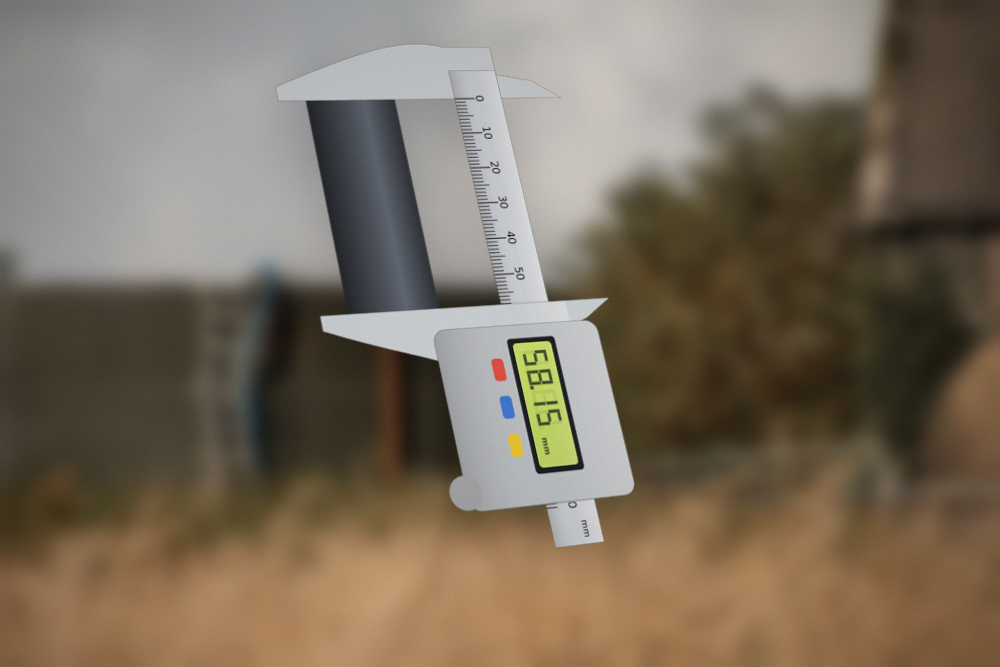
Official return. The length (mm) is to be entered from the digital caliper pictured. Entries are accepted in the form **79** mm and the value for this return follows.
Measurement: **58.15** mm
